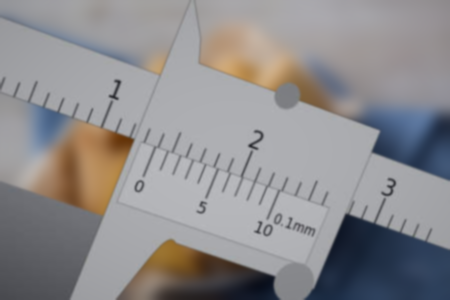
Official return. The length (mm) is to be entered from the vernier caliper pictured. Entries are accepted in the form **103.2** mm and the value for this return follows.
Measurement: **13.8** mm
